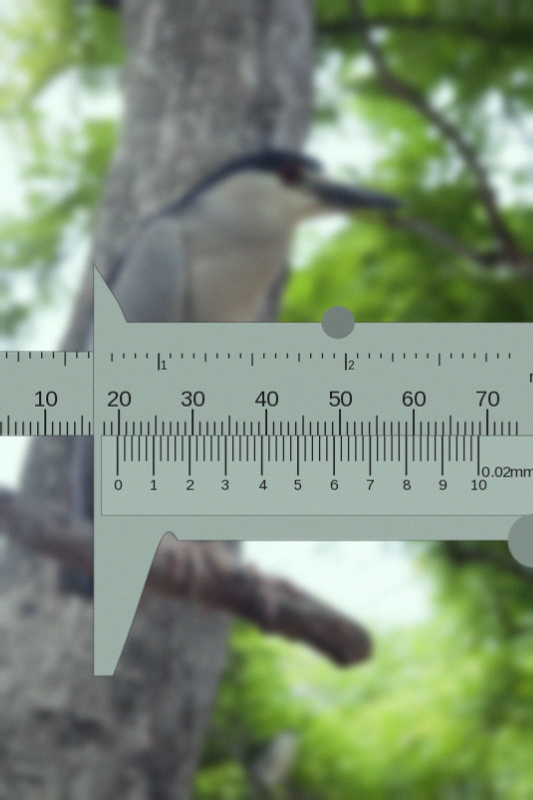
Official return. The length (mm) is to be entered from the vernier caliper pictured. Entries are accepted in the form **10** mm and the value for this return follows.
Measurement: **19.8** mm
